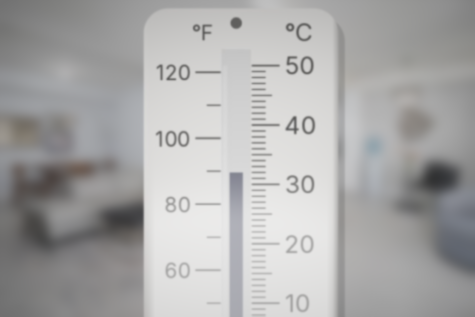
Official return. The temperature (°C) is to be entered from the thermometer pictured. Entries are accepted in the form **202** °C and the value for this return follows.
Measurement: **32** °C
